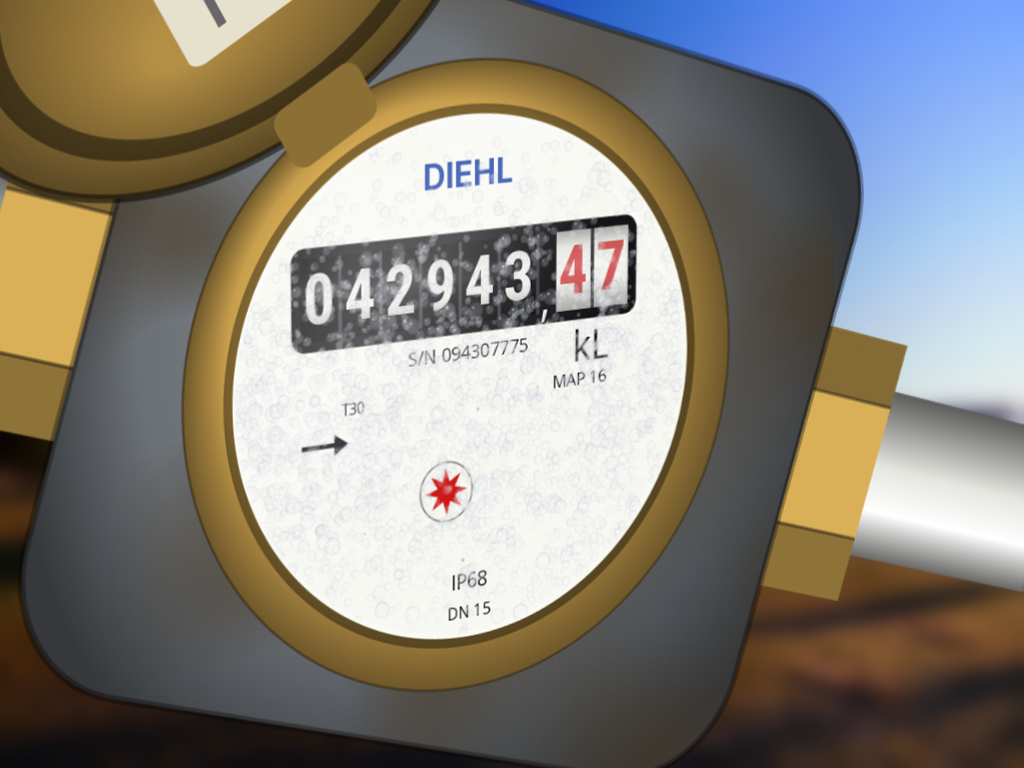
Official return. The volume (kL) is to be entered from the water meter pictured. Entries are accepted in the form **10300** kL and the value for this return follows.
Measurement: **42943.47** kL
